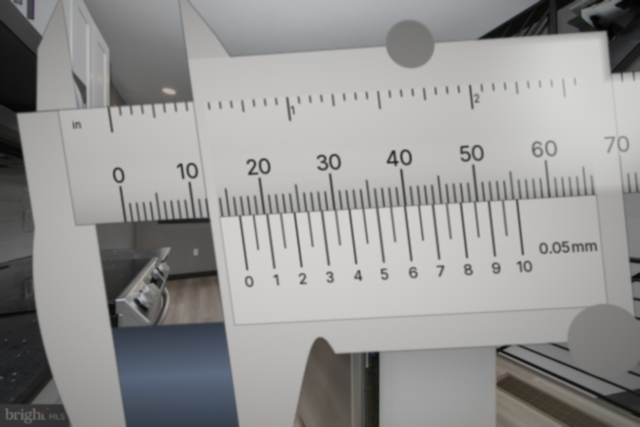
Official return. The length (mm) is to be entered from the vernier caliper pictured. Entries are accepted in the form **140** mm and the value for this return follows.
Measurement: **16.5** mm
